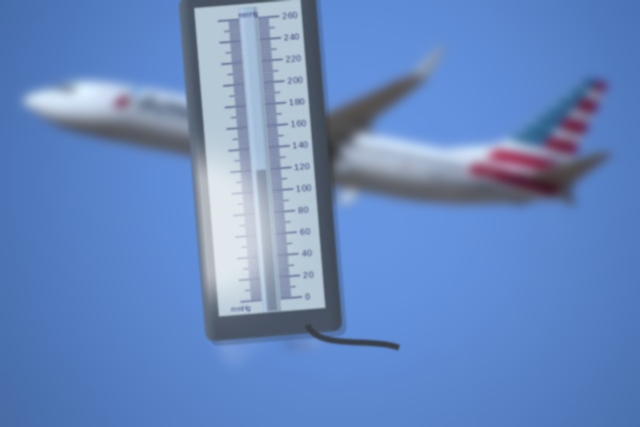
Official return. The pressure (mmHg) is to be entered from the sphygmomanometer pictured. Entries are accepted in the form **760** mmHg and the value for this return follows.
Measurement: **120** mmHg
